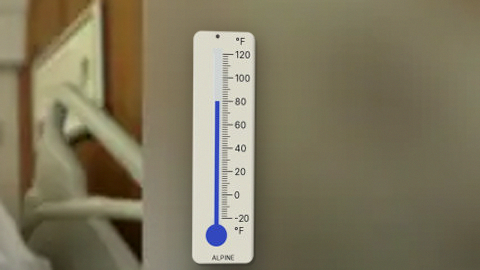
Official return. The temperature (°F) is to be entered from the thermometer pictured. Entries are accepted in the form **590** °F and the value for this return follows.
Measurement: **80** °F
